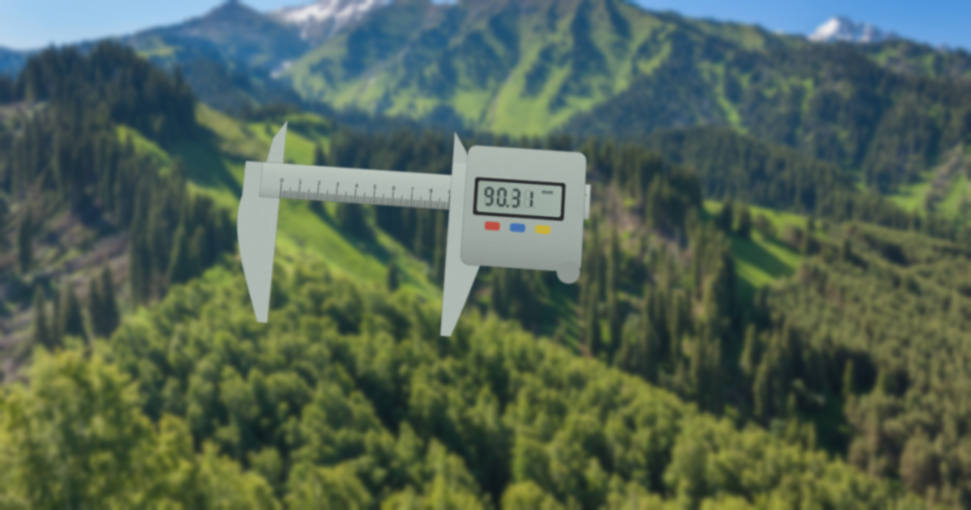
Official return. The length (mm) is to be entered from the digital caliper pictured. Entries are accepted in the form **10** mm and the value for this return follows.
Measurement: **90.31** mm
